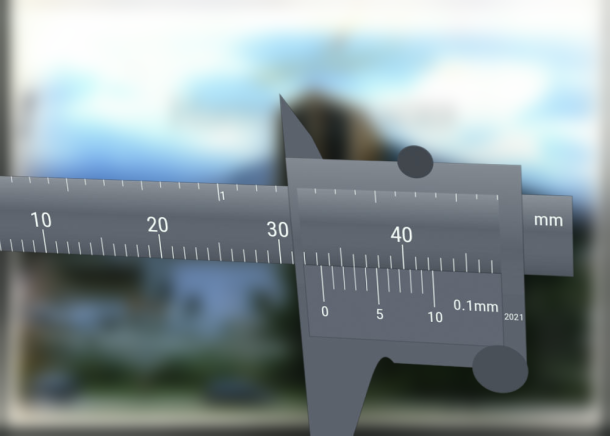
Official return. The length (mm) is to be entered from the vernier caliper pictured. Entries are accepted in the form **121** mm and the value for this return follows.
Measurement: **33.3** mm
